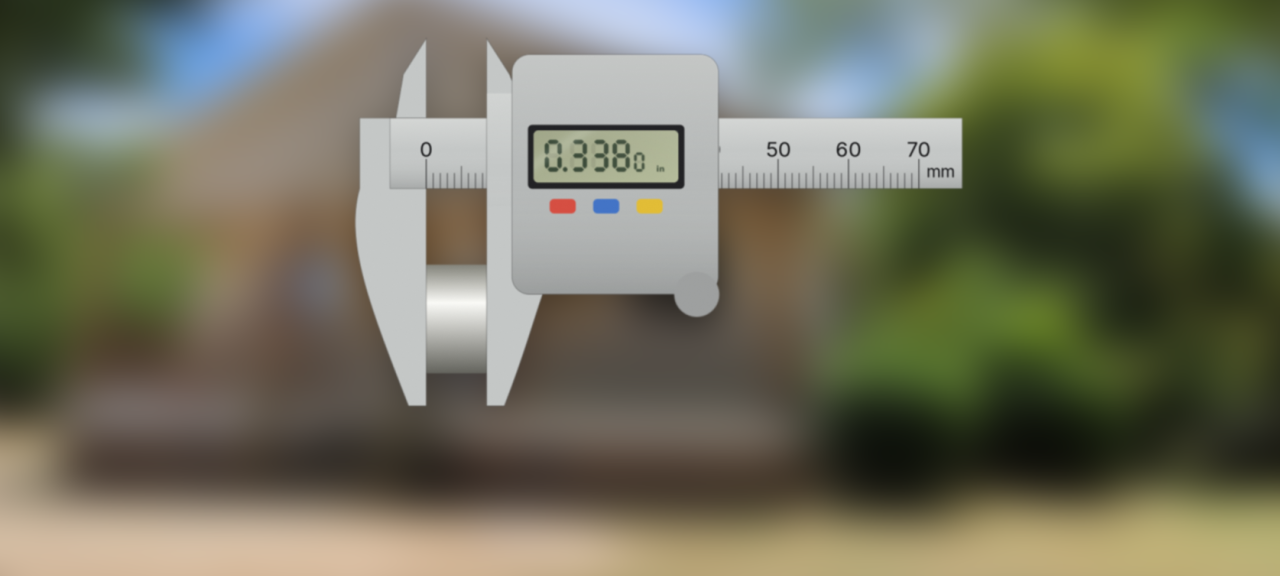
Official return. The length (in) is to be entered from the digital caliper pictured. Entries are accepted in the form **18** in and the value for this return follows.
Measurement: **0.3380** in
